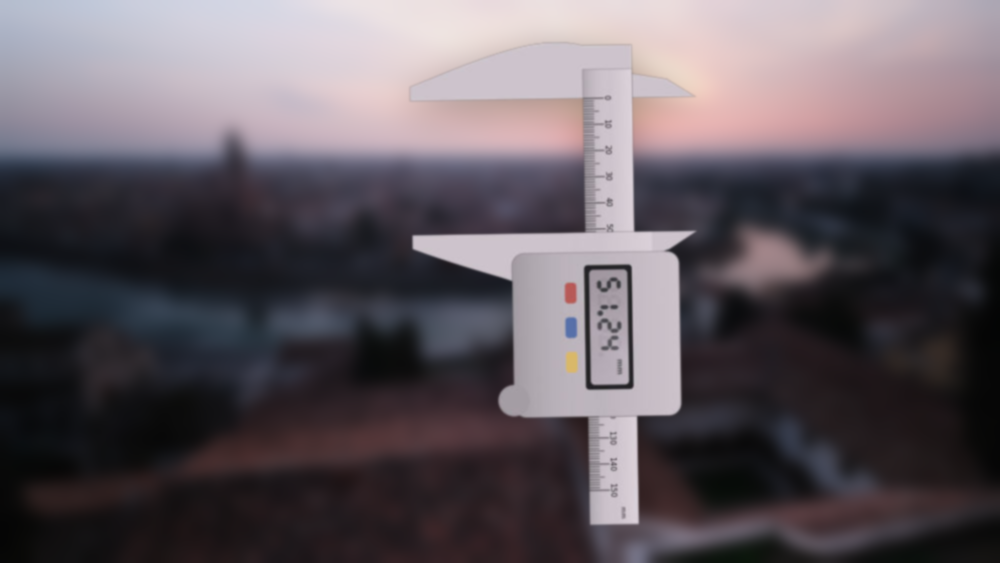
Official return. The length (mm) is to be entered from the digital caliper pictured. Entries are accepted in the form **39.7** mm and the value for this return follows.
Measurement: **51.24** mm
